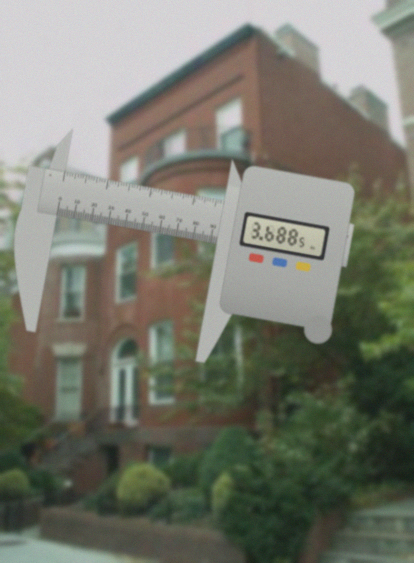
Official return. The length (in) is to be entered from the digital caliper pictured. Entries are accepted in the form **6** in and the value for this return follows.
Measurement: **3.6885** in
